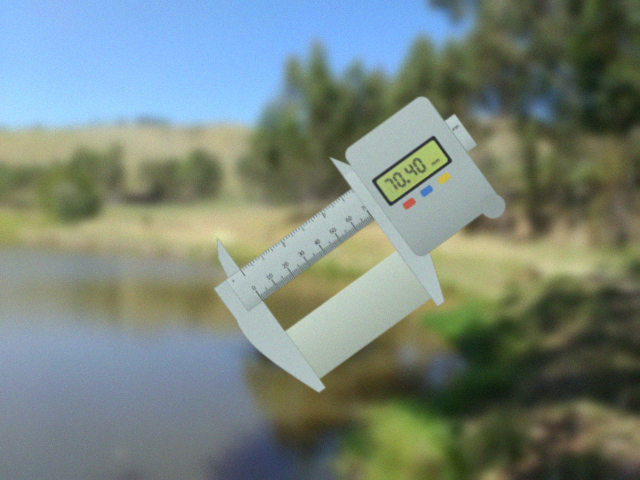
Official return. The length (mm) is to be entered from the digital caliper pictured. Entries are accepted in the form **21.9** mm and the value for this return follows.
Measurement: **70.40** mm
